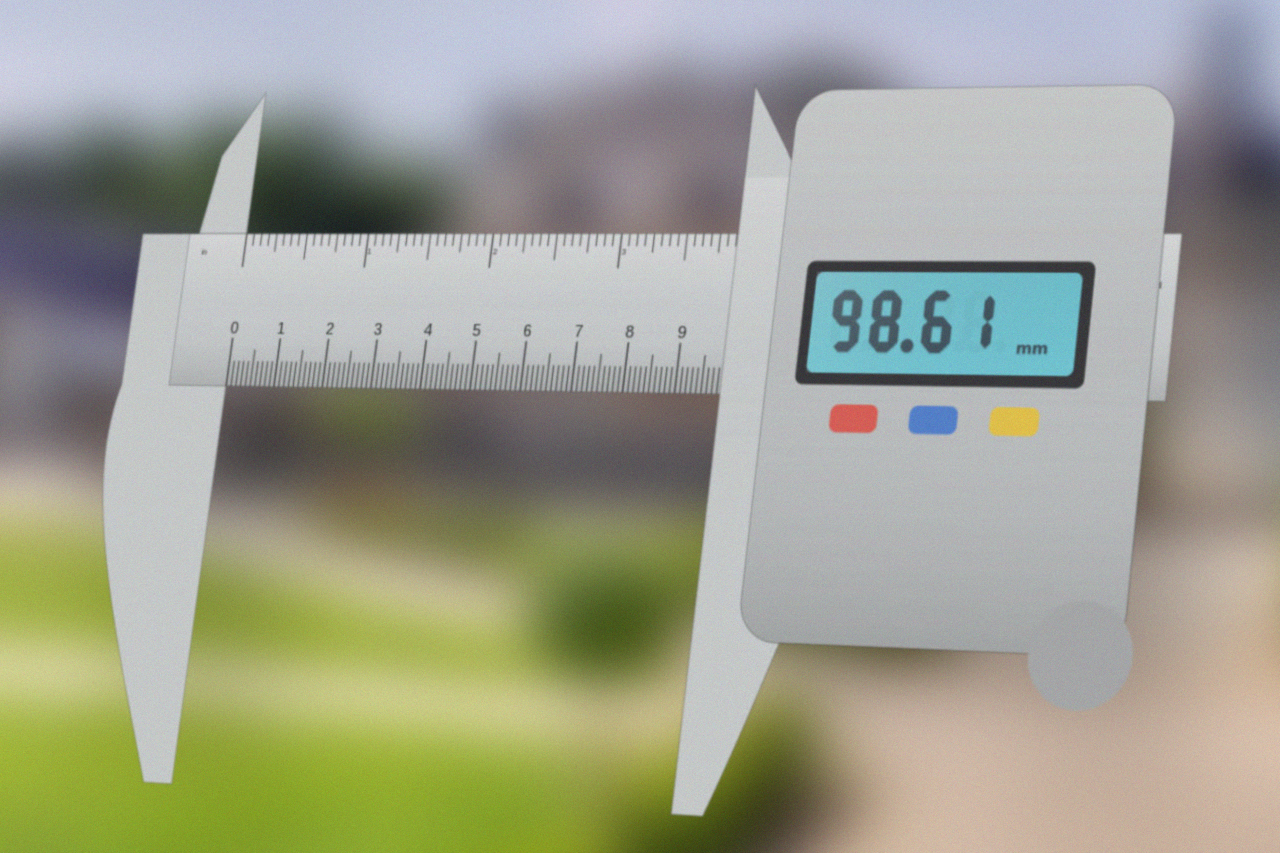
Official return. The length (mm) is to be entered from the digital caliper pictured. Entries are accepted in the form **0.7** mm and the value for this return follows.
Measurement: **98.61** mm
